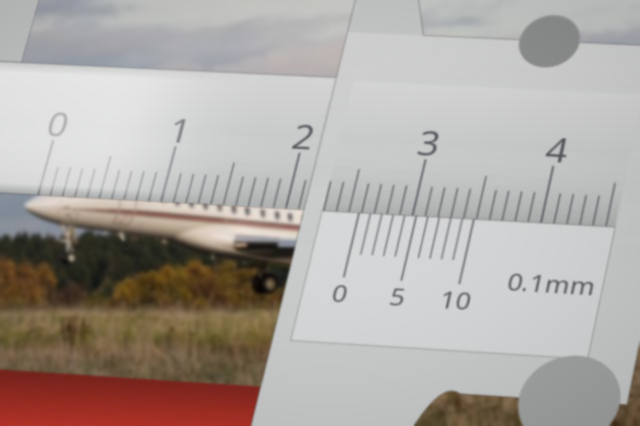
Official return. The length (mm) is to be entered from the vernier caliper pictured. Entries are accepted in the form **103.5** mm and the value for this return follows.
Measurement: **25.8** mm
